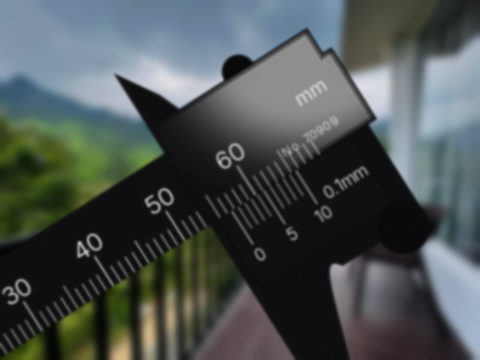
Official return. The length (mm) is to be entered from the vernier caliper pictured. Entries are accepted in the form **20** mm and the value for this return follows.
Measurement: **56.6** mm
